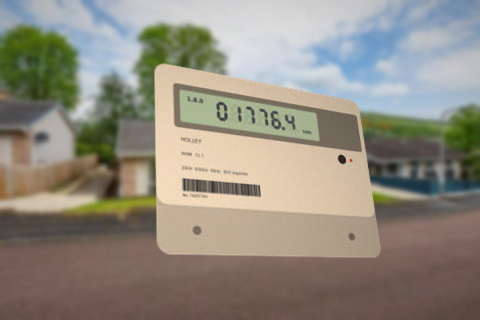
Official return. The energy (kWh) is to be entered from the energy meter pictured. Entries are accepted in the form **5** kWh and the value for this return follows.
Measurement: **1776.4** kWh
